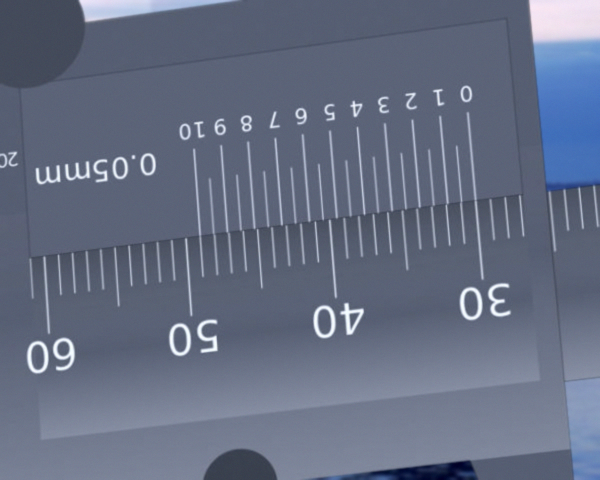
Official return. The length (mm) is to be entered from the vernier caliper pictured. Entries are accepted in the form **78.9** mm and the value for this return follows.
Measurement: **30.0** mm
